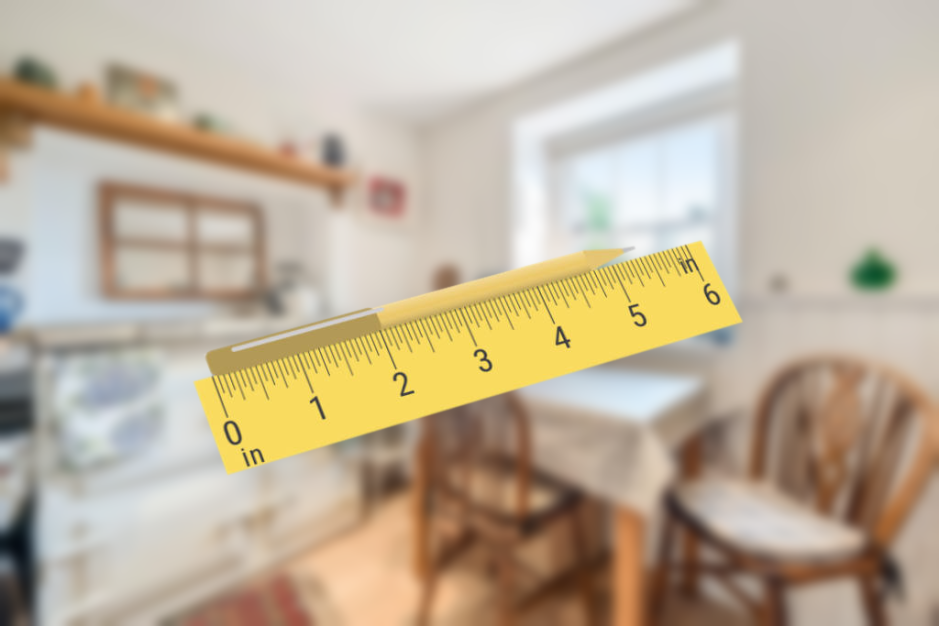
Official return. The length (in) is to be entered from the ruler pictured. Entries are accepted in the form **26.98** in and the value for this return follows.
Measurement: **5.375** in
